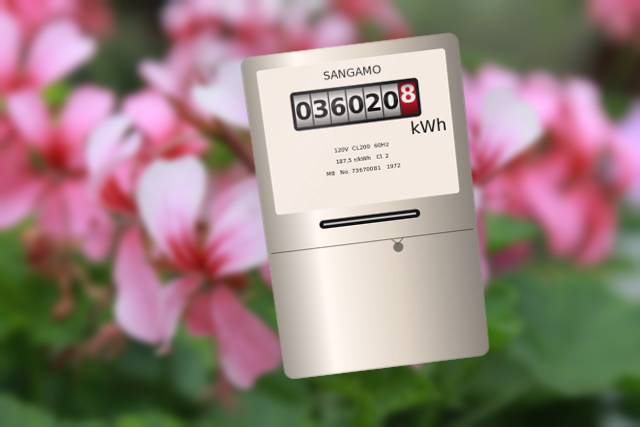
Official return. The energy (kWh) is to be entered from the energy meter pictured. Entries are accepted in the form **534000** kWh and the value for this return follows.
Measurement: **36020.8** kWh
